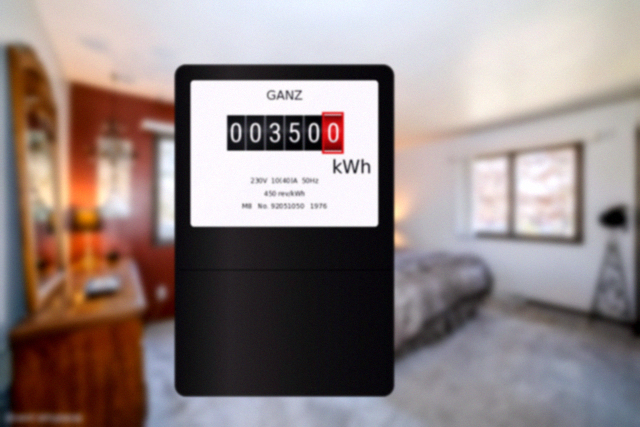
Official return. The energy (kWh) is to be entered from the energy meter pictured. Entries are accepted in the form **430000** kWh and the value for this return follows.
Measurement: **350.0** kWh
